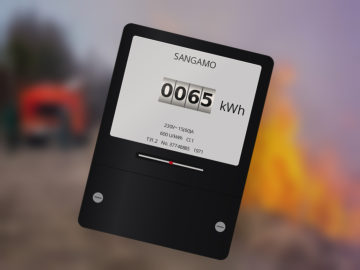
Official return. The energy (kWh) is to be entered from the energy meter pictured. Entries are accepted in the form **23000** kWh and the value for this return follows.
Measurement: **65** kWh
